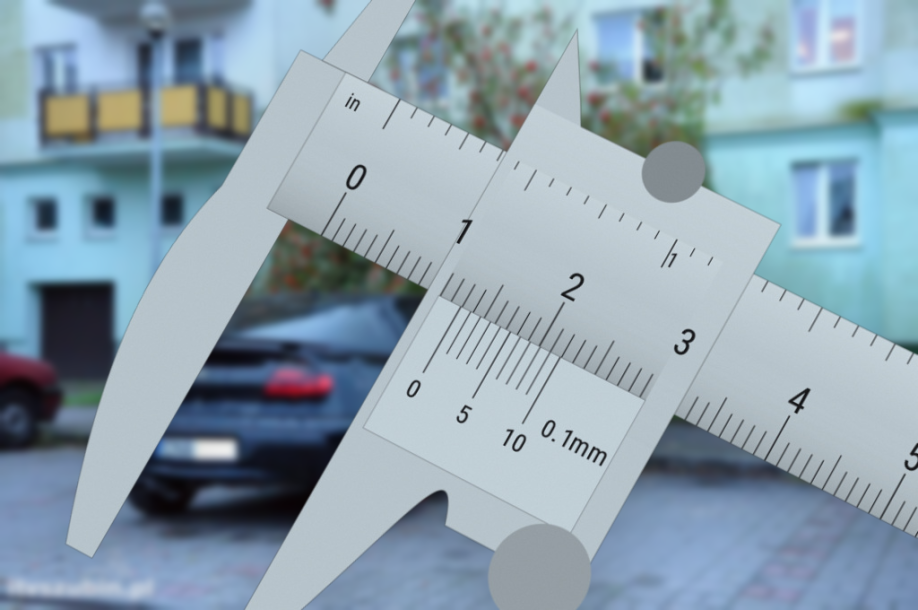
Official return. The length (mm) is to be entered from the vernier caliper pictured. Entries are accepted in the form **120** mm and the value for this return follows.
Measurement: **12.9** mm
